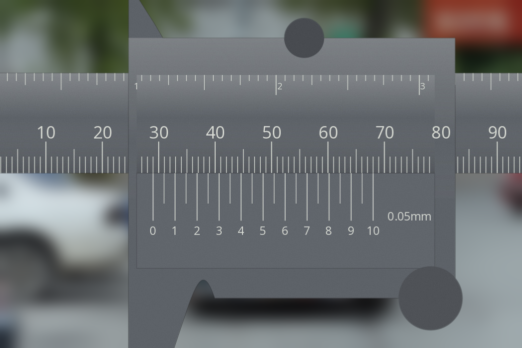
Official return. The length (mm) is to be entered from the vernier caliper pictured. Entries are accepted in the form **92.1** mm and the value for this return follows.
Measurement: **29.0** mm
